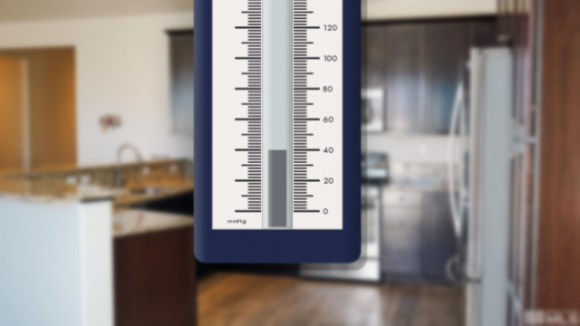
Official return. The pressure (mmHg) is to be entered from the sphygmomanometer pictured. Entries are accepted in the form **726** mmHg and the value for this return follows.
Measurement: **40** mmHg
